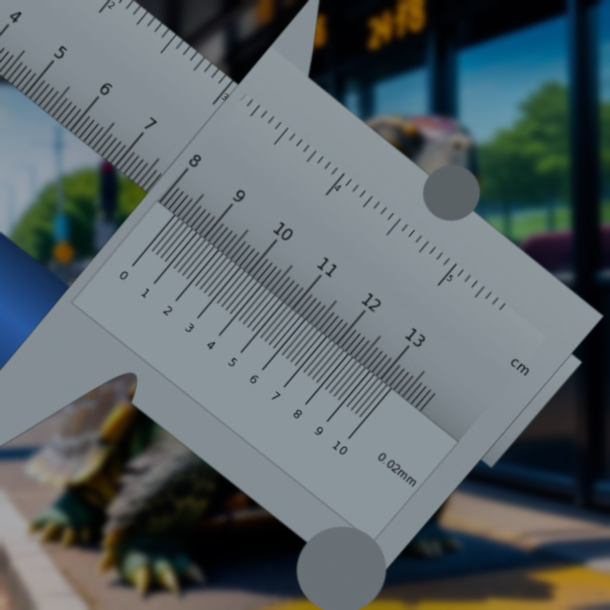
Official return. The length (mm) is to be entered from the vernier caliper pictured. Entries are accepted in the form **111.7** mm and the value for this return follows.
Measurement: **83.5** mm
